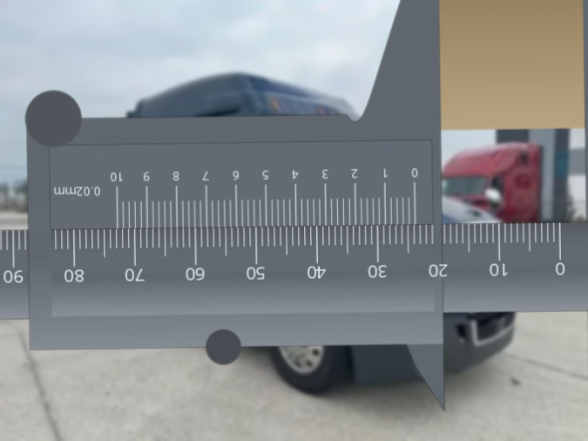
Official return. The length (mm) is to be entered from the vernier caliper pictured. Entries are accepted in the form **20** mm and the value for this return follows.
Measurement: **23.8** mm
